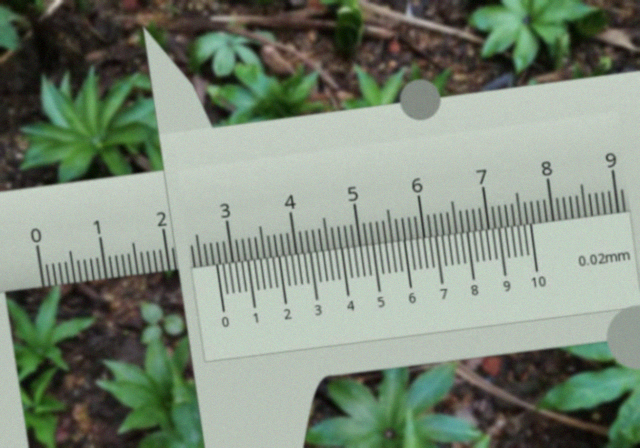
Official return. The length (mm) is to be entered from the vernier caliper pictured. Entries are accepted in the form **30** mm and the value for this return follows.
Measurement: **27.5** mm
